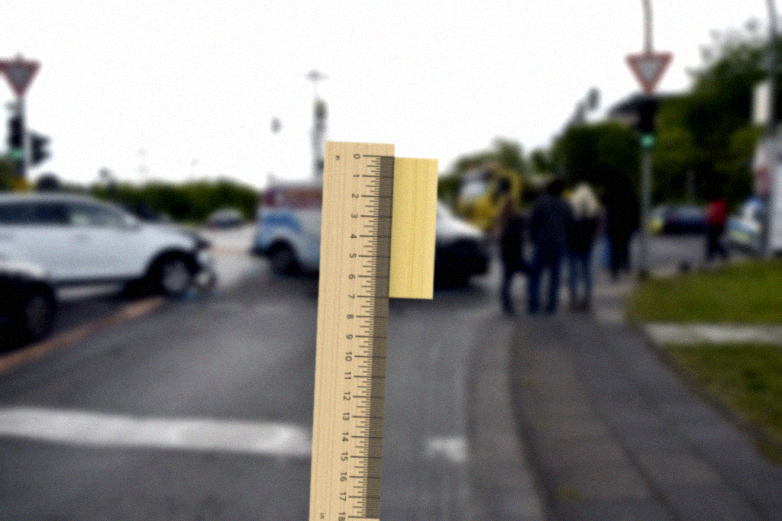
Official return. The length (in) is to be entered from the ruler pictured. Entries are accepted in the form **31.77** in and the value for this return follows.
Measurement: **7** in
